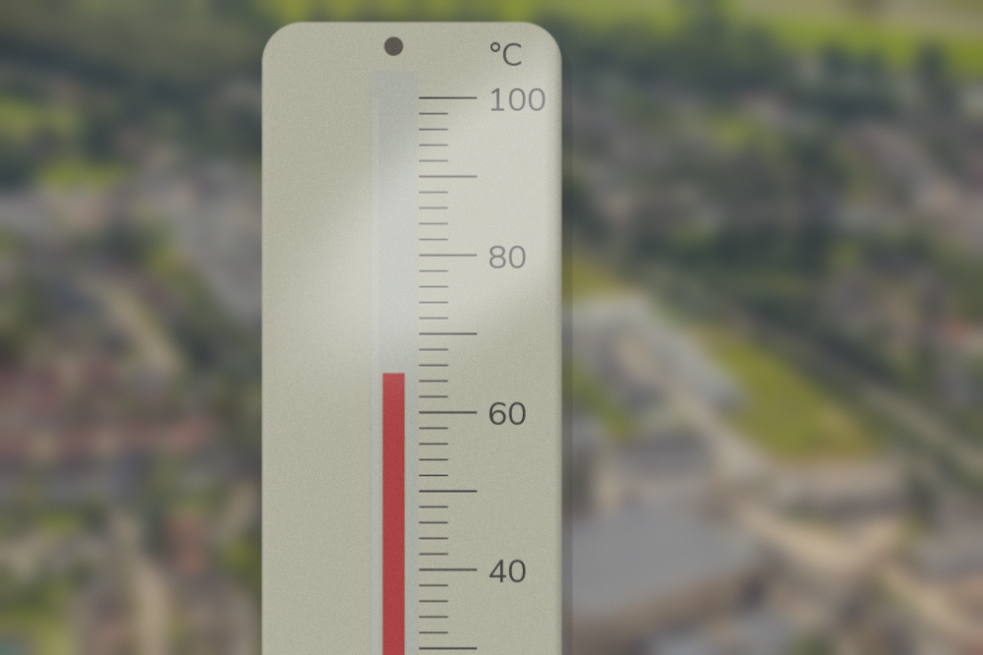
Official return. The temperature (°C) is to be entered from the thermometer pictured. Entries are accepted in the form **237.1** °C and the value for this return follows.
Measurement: **65** °C
